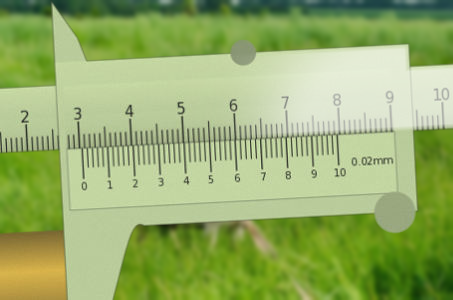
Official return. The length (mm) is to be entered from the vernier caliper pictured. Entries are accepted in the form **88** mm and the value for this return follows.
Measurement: **30.5** mm
